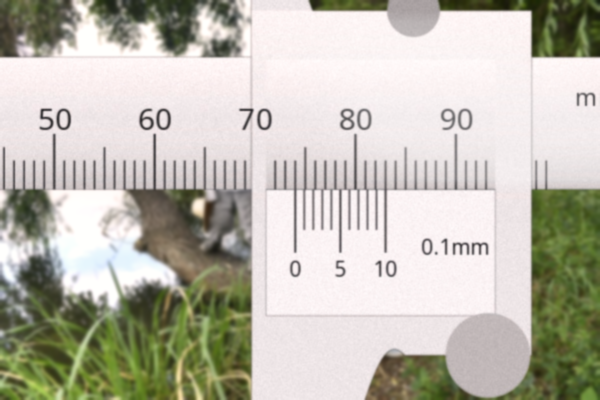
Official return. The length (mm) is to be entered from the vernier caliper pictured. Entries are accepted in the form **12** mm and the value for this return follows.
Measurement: **74.0** mm
